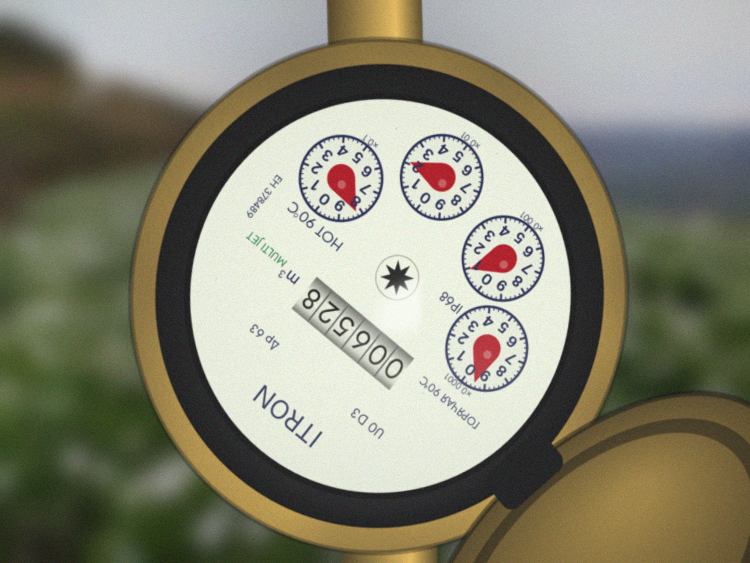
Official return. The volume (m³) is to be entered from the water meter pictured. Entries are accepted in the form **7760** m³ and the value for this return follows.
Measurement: **6528.8209** m³
